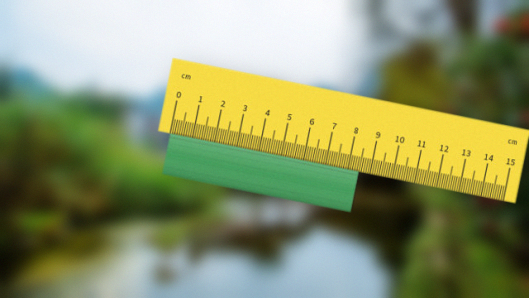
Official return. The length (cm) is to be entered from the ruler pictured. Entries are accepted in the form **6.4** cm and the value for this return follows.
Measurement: **8.5** cm
